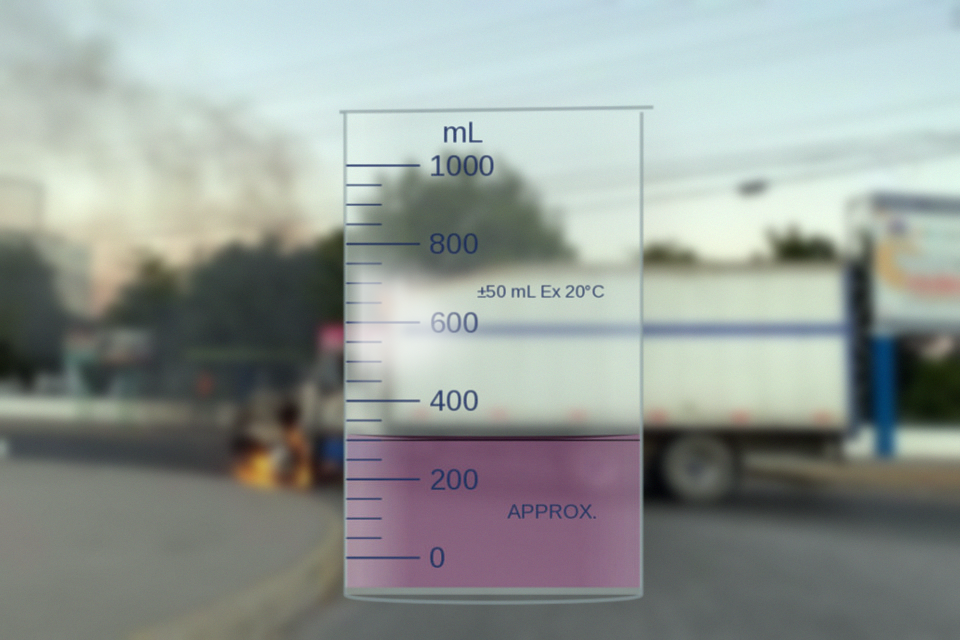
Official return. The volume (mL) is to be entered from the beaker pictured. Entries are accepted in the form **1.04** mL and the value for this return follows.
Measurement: **300** mL
